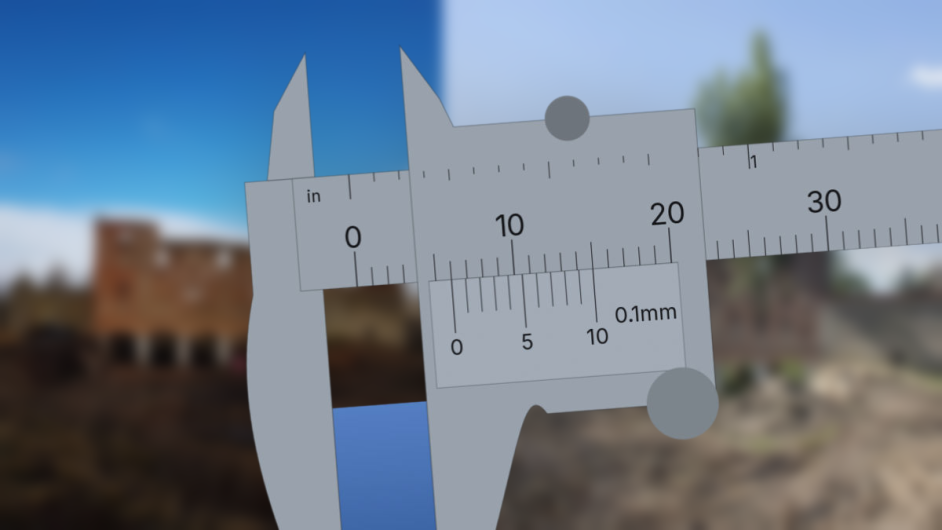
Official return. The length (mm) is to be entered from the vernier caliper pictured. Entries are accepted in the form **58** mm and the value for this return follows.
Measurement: **6.0** mm
